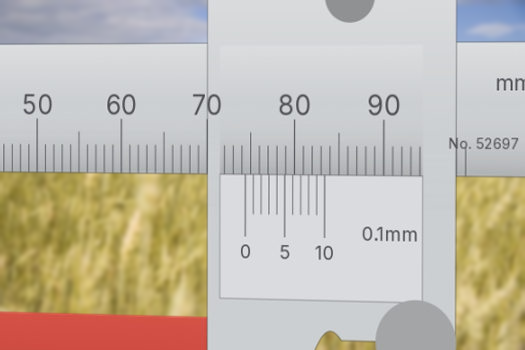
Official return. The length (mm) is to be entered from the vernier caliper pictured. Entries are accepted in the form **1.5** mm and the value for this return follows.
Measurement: **74.4** mm
